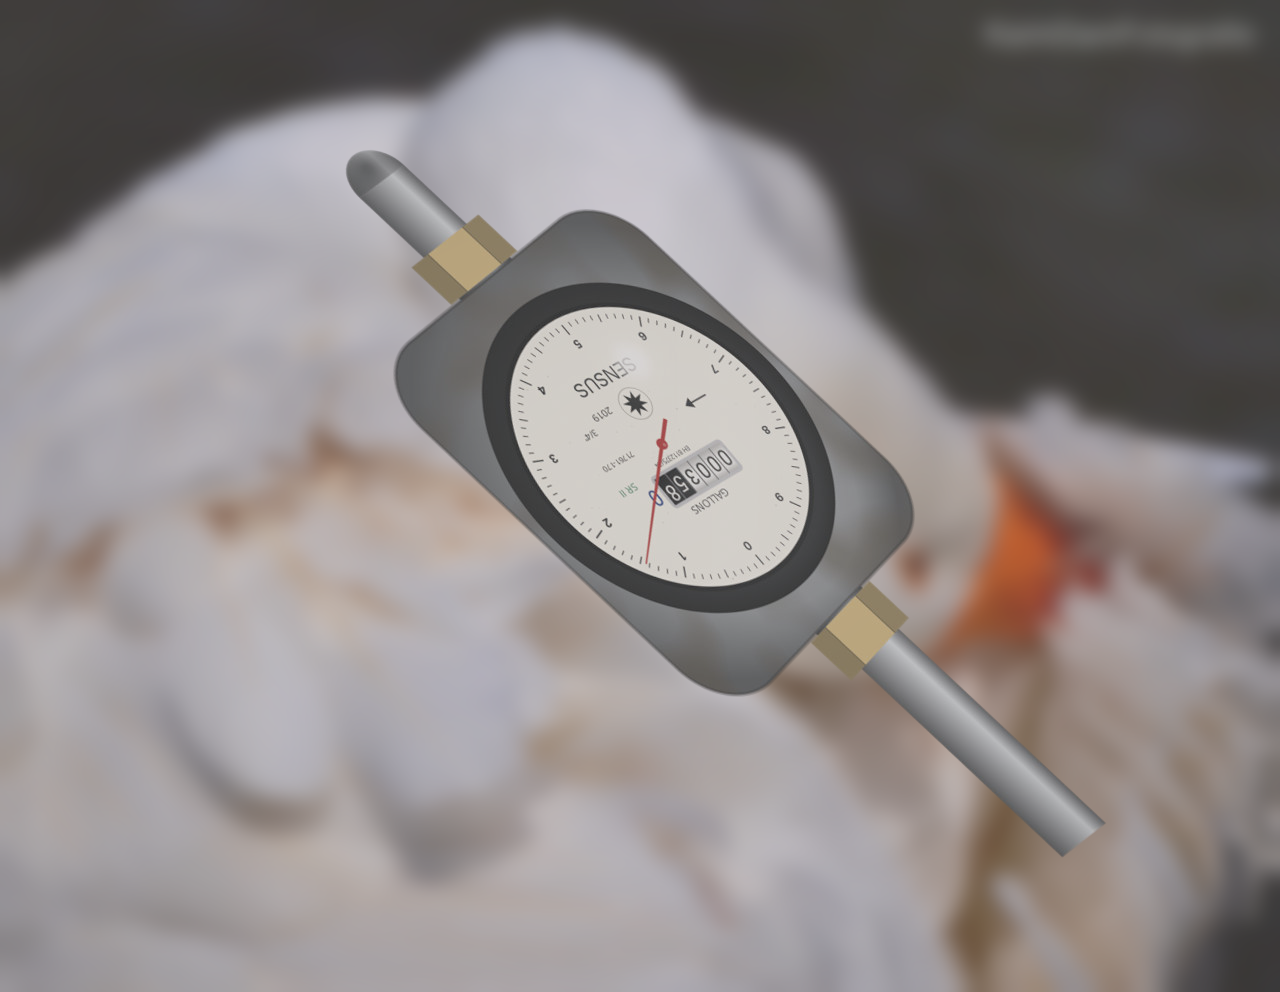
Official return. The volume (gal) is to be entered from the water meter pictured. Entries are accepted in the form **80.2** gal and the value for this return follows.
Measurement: **3581.4** gal
